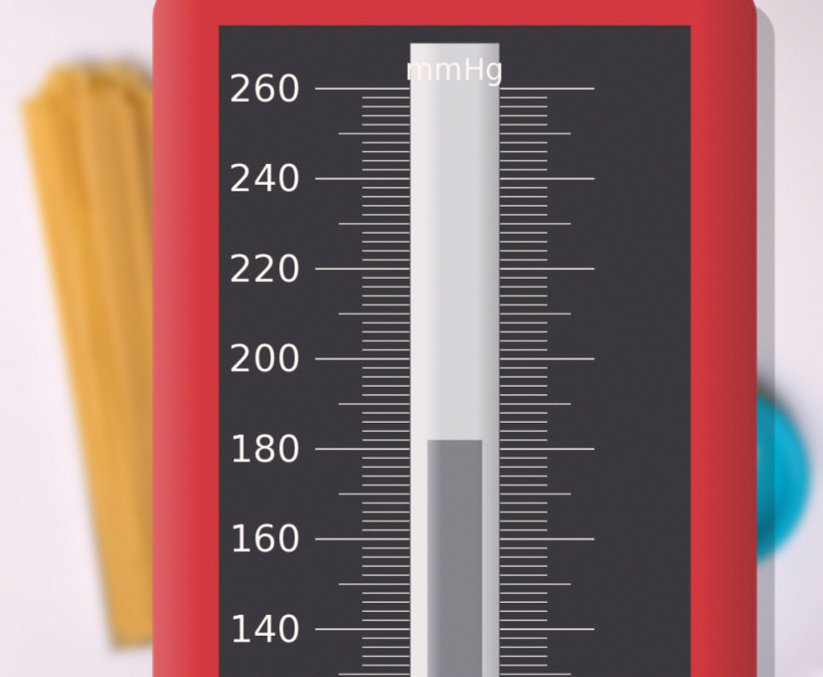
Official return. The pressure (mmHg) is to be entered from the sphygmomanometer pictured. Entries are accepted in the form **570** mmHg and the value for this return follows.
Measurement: **182** mmHg
